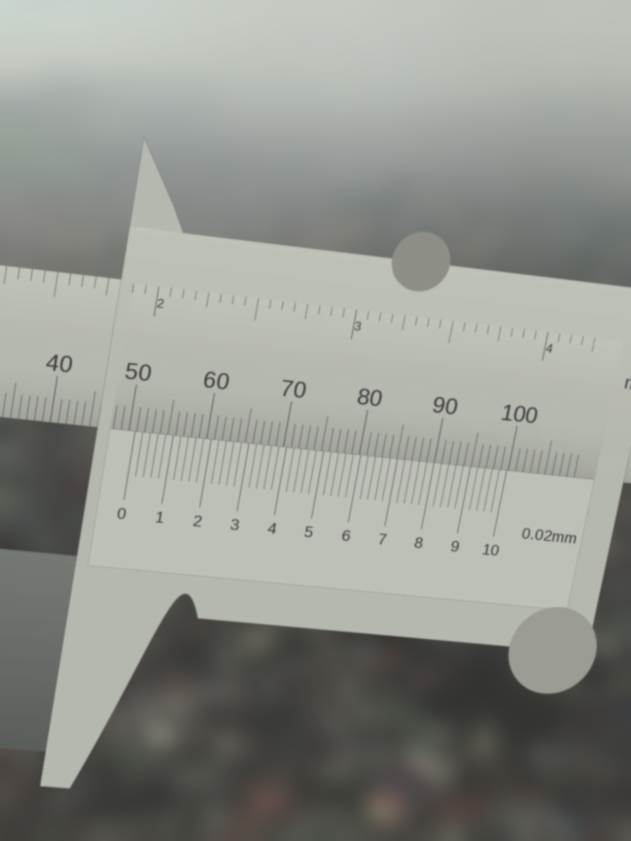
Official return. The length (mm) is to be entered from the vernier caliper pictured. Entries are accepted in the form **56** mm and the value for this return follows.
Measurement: **50.8** mm
